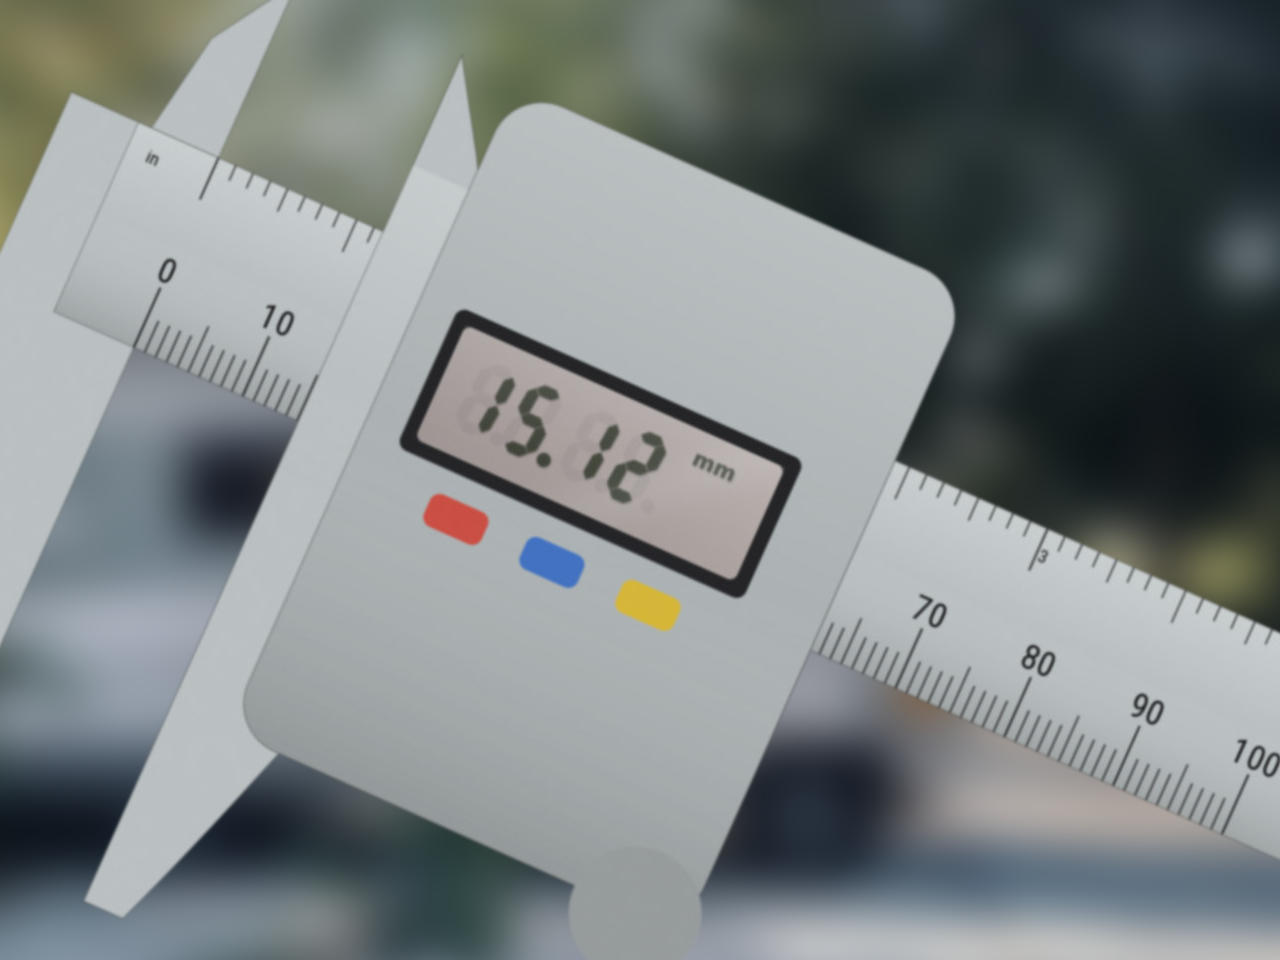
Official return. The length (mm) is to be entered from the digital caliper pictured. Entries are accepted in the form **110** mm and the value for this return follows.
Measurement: **15.12** mm
